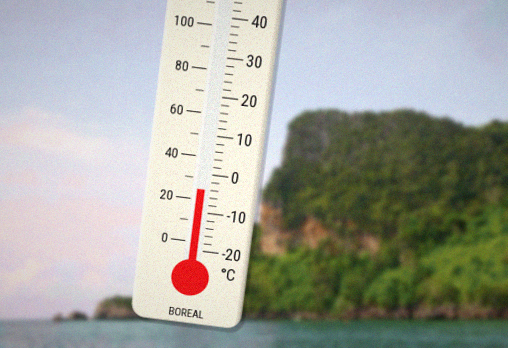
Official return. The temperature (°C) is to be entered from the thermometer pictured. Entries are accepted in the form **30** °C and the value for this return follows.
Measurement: **-4** °C
